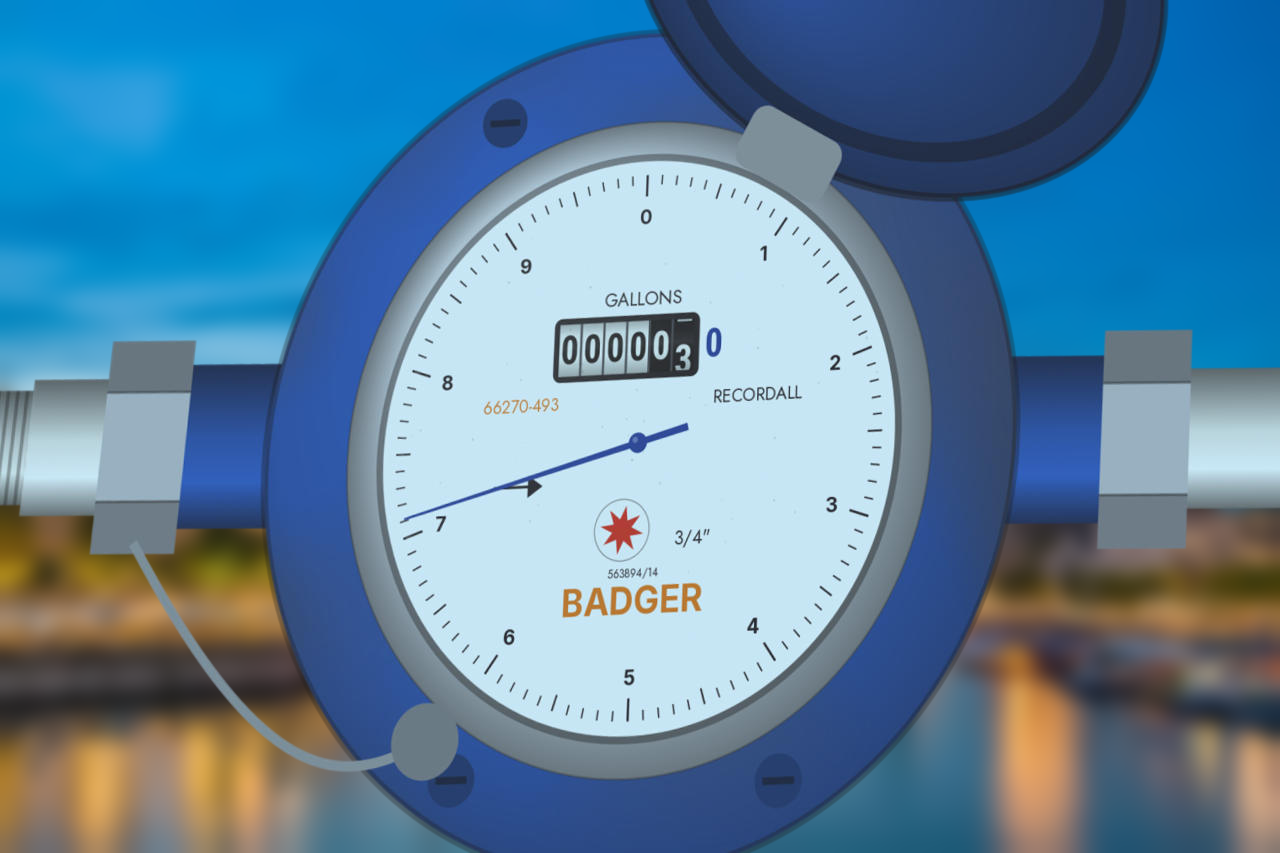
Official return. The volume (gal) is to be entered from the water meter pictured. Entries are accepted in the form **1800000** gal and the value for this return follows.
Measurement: **27.1** gal
